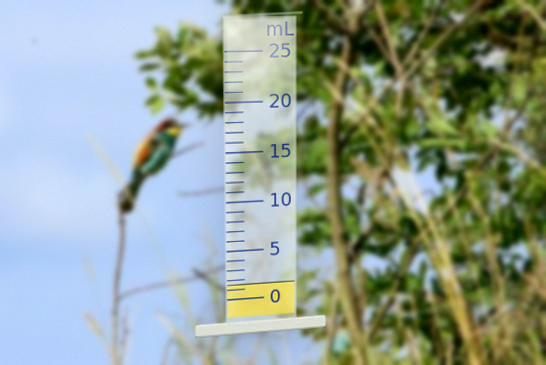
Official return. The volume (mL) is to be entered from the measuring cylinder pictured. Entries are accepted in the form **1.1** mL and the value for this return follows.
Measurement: **1.5** mL
